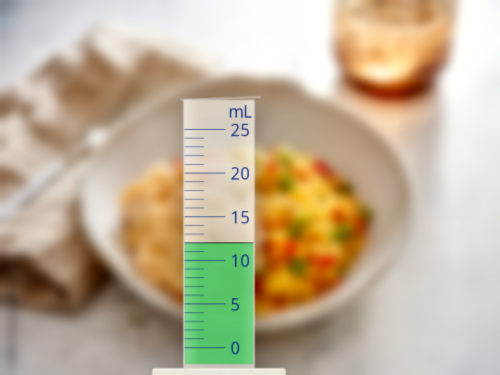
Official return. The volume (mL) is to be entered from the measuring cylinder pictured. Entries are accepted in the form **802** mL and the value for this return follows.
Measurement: **12** mL
